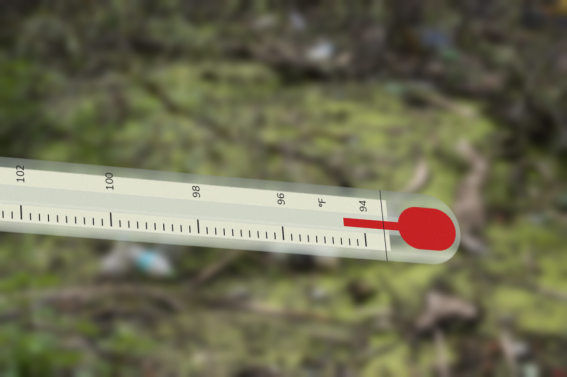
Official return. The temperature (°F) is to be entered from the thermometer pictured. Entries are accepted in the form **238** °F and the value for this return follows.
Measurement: **94.5** °F
